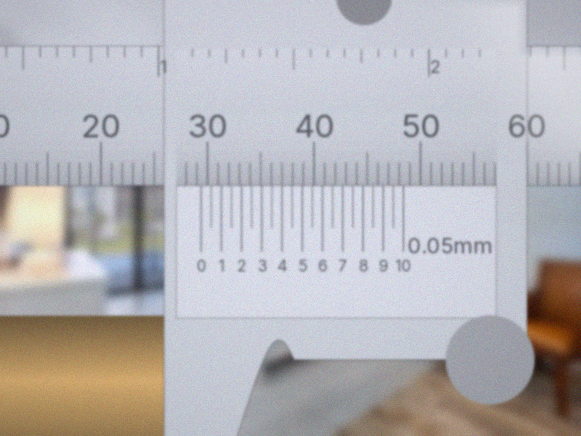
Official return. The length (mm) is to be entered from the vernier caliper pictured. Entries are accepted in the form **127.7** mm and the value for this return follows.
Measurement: **29.4** mm
